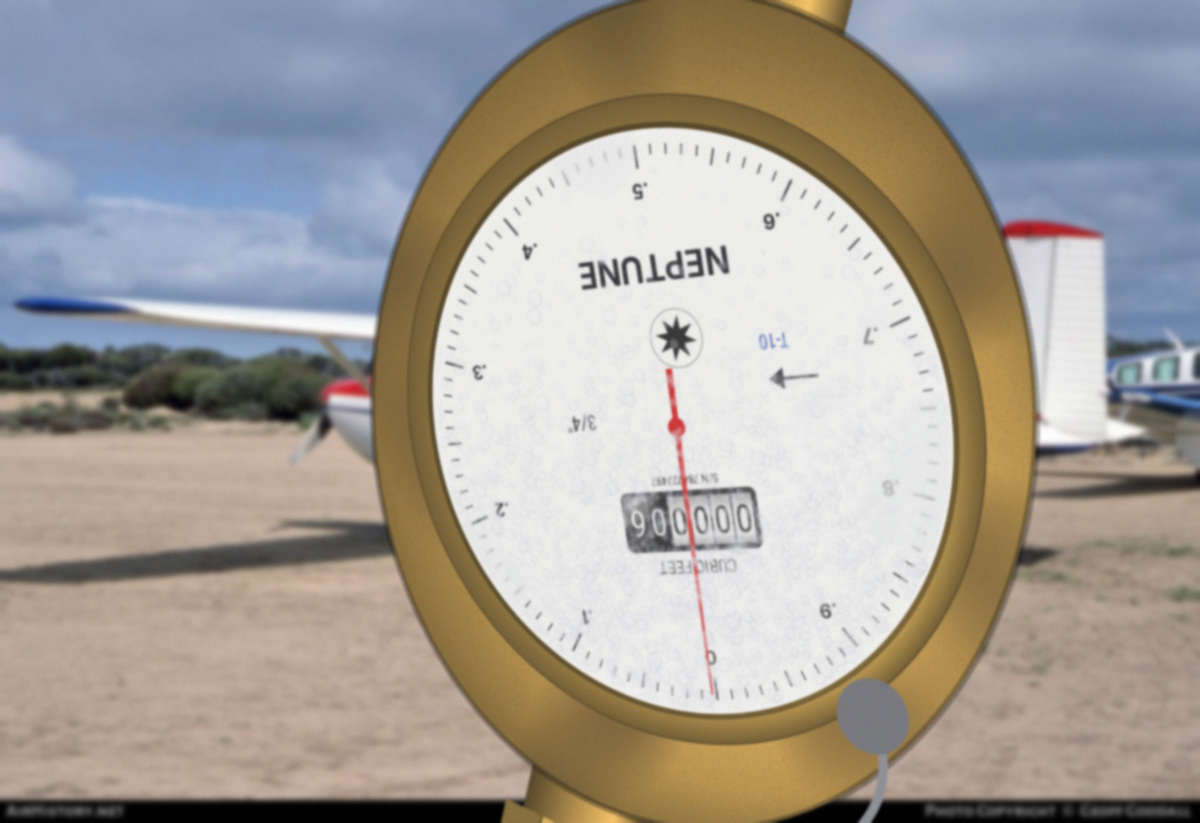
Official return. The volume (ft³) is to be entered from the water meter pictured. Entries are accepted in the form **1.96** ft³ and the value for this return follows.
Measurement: **6.00** ft³
